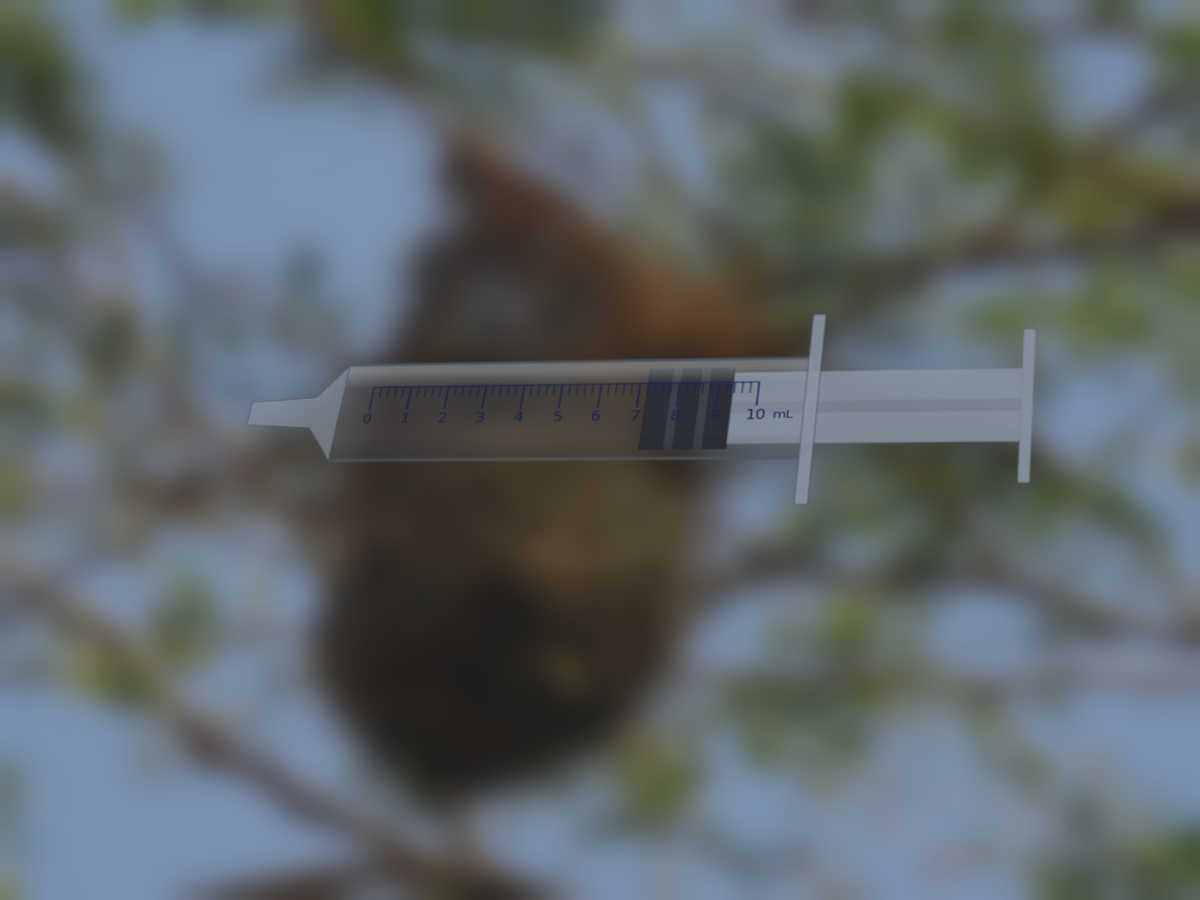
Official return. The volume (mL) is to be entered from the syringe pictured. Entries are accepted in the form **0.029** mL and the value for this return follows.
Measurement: **7.2** mL
